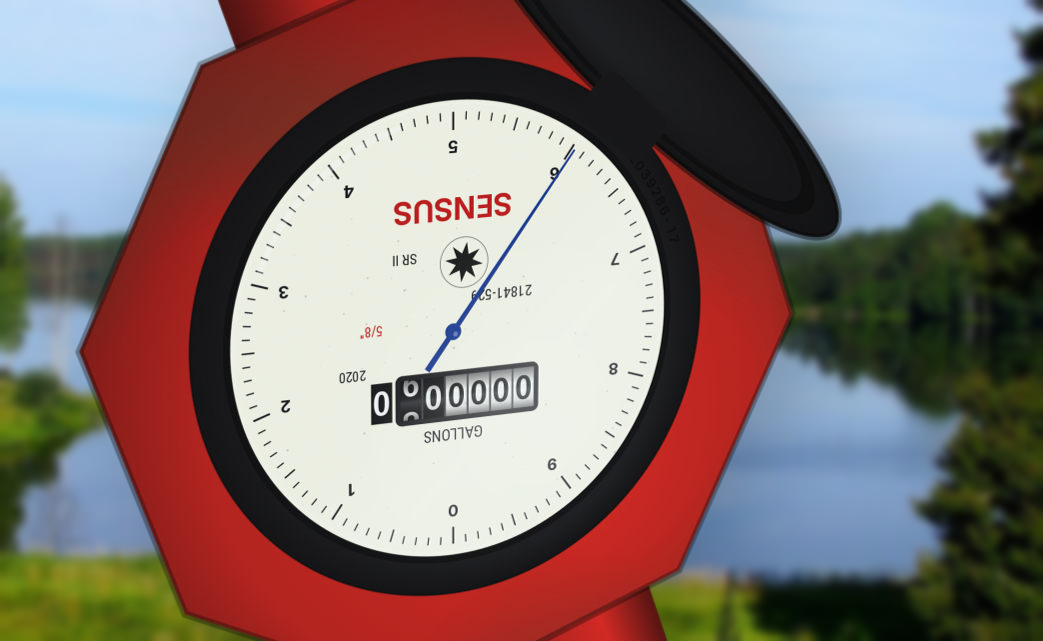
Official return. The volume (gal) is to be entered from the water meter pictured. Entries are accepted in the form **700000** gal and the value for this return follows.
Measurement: **86.0** gal
